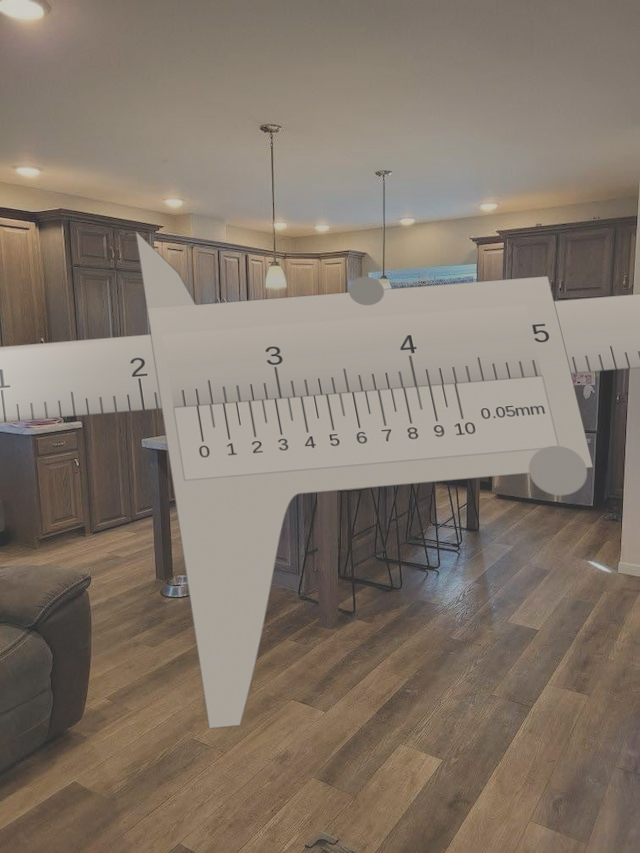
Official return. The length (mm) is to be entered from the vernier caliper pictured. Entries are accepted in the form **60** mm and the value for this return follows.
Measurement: **23.9** mm
